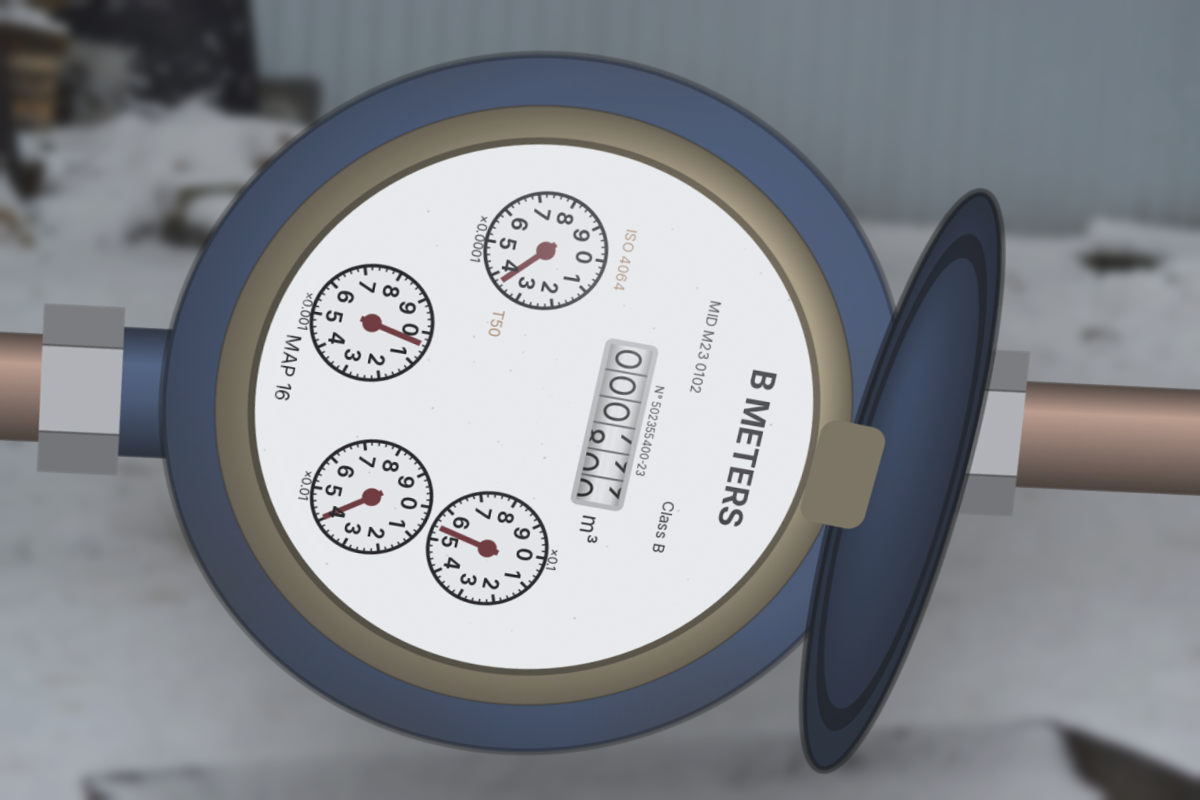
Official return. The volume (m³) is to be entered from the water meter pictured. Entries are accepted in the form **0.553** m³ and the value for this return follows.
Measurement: **799.5403** m³
